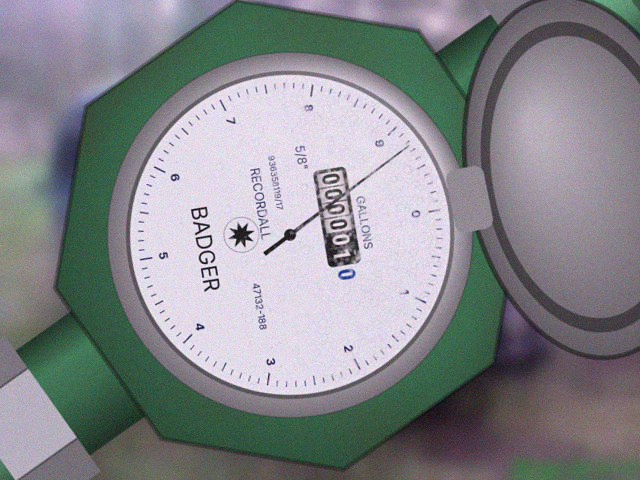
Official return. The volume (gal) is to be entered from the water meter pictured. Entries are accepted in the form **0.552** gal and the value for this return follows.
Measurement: **9.2** gal
